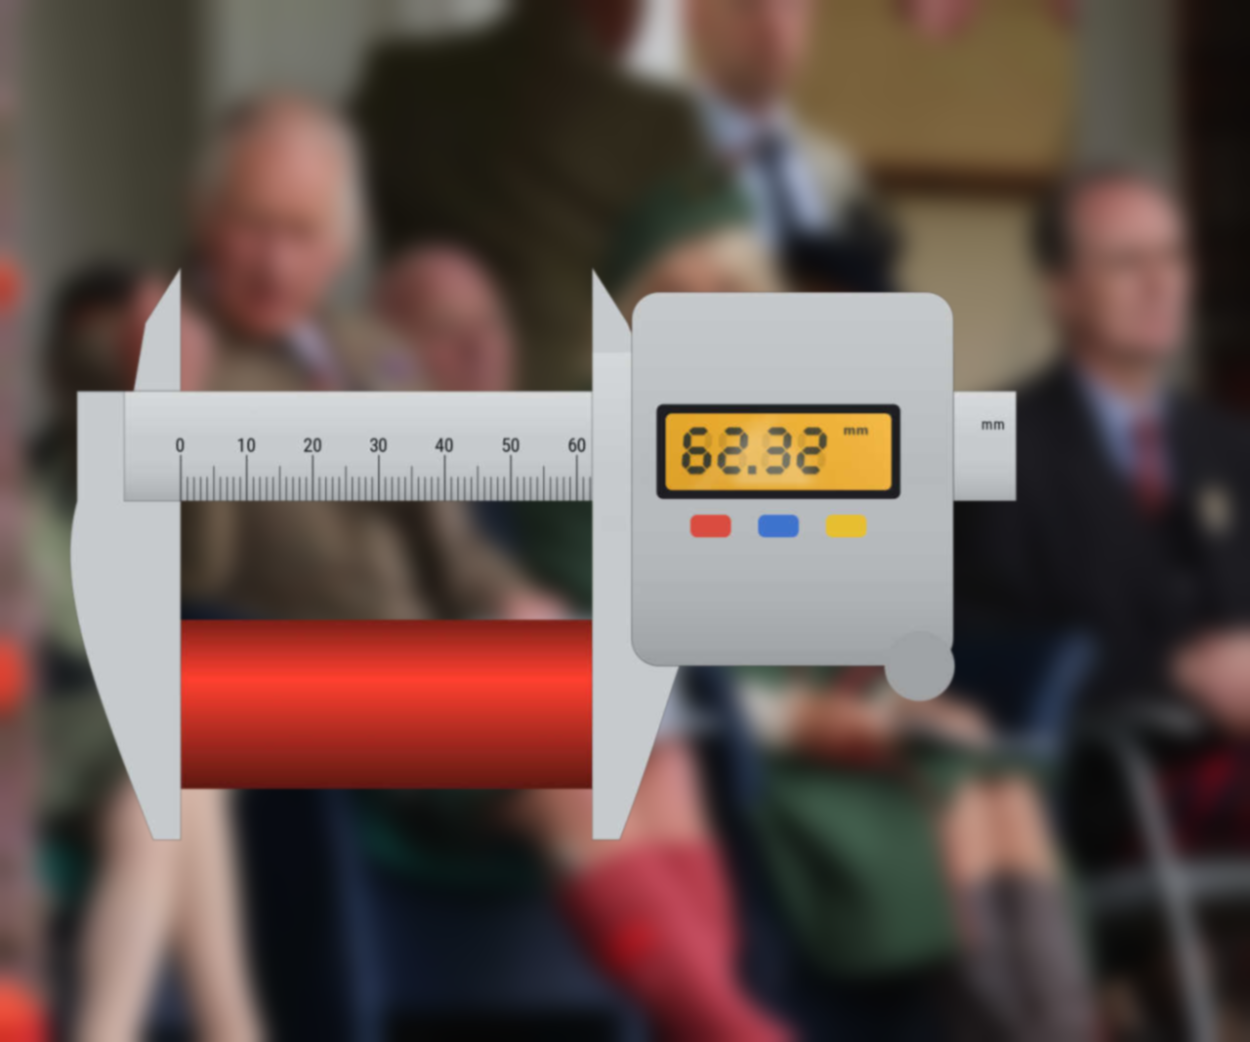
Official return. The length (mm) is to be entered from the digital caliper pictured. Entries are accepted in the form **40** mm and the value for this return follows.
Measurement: **62.32** mm
